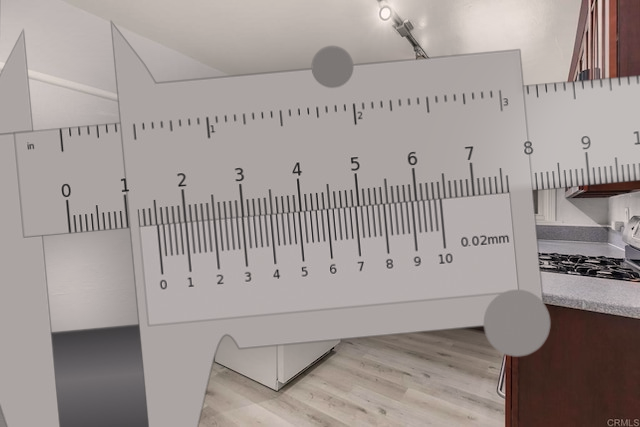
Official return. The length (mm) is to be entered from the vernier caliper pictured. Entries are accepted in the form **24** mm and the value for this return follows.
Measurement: **15.2** mm
